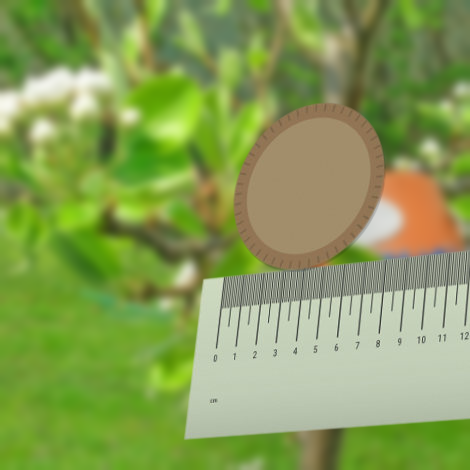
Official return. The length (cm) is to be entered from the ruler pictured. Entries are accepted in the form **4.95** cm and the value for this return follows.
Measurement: **7.5** cm
